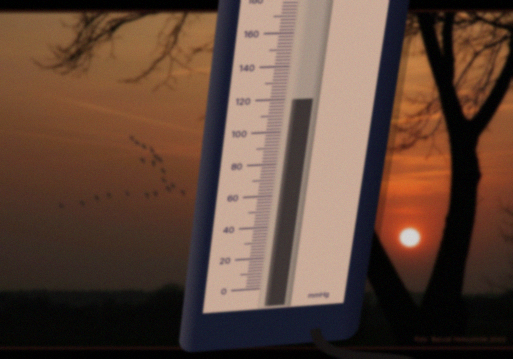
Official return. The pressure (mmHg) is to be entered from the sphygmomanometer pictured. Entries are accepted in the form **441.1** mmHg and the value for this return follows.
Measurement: **120** mmHg
